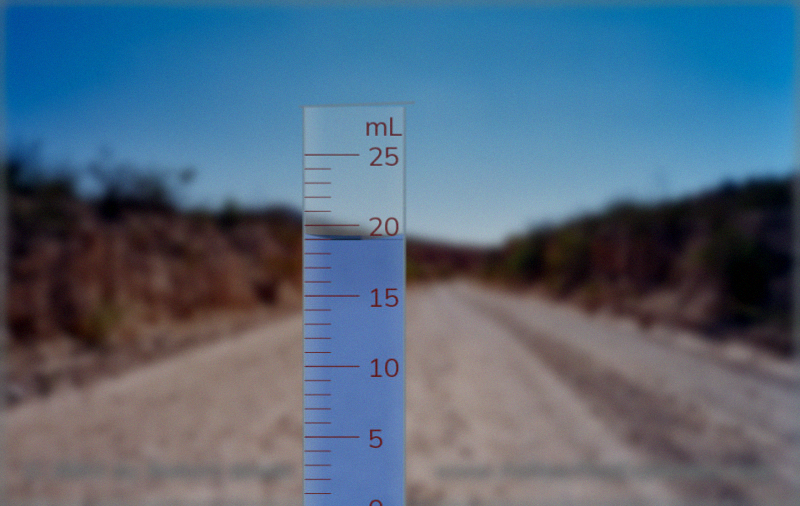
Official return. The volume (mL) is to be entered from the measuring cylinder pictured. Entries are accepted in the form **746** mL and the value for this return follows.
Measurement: **19** mL
